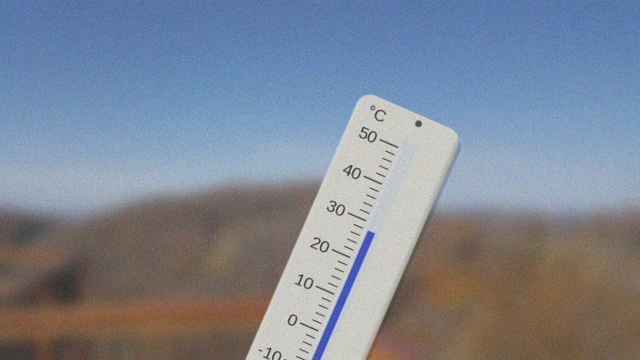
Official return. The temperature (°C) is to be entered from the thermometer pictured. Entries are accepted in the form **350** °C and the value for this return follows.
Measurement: **28** °C
